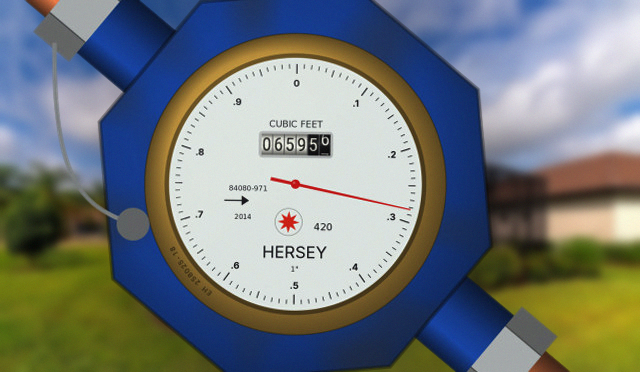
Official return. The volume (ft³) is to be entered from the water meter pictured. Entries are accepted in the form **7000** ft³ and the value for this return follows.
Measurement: **65956.28** ft³
